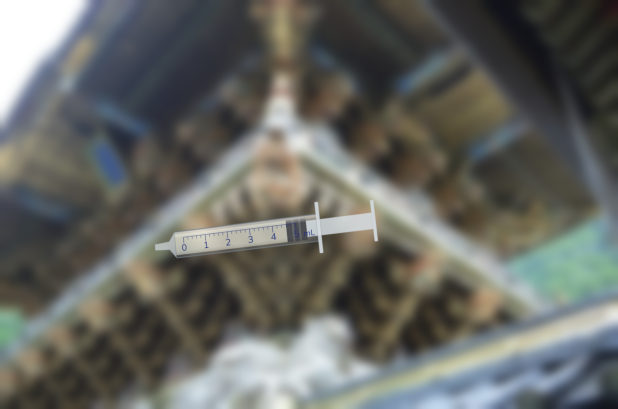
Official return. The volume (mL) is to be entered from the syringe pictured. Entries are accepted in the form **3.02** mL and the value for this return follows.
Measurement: **4.6** mL
